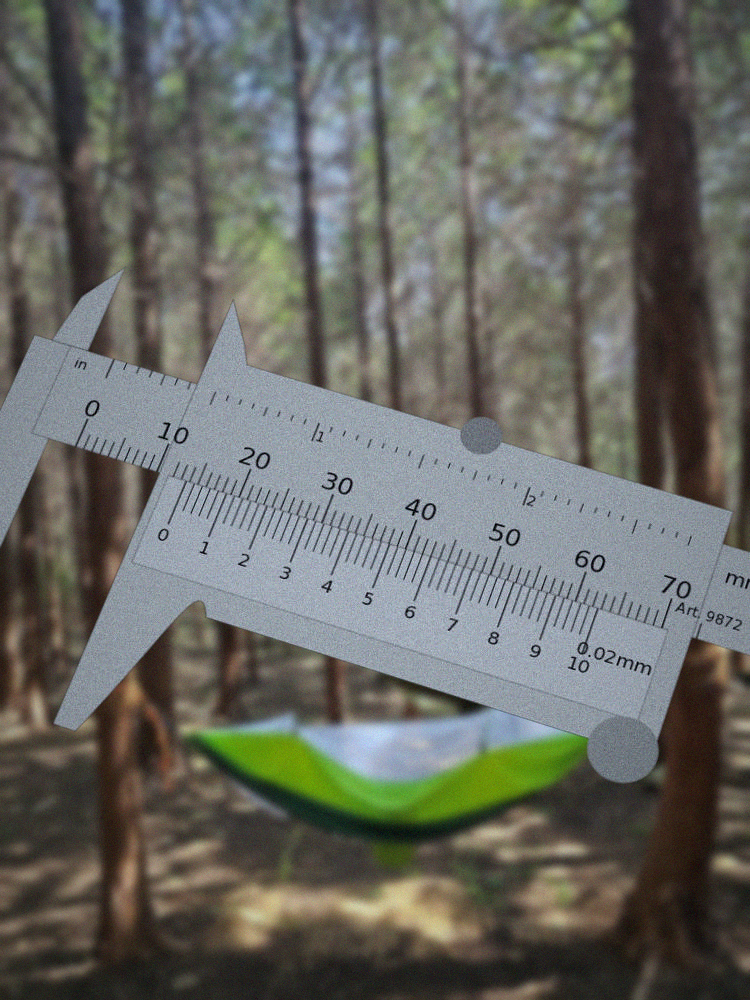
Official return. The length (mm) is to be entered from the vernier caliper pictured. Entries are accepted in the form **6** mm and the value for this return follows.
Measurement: **13.6** mm
